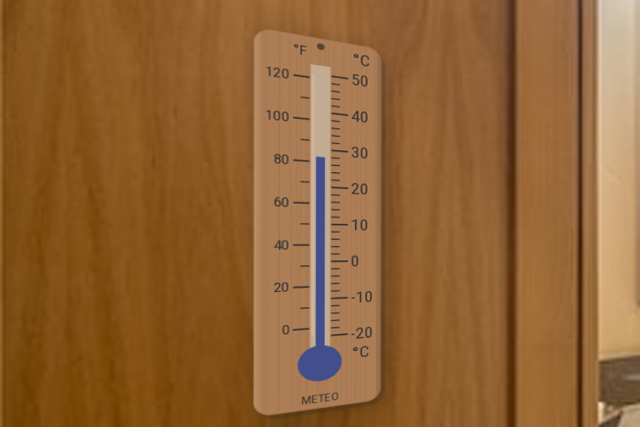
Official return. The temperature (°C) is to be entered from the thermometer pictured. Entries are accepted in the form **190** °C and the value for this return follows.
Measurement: **28** °C
